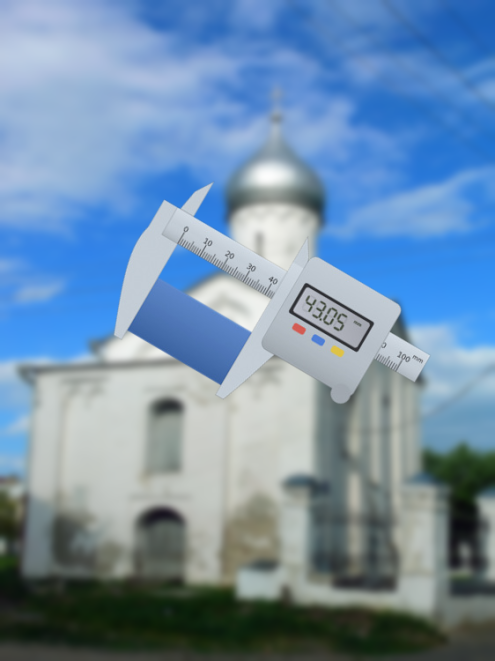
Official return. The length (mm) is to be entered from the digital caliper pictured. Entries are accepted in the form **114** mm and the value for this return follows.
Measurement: **43.05** mm
